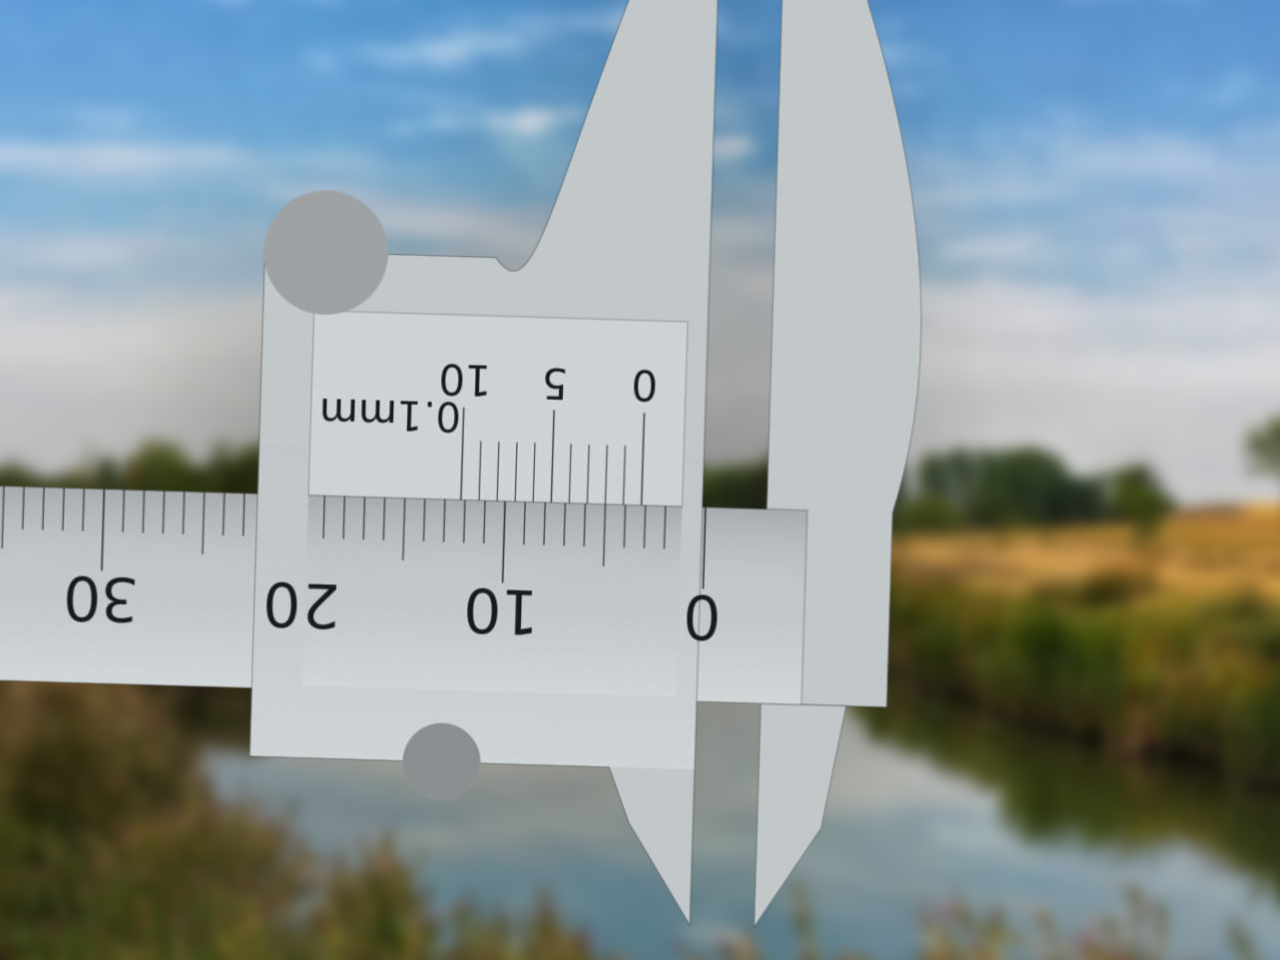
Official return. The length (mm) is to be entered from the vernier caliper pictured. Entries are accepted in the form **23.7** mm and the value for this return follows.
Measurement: **3.2** mm
